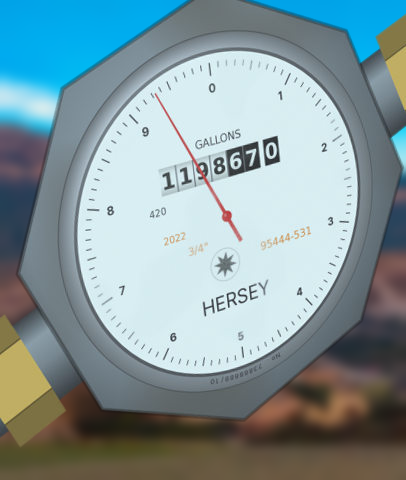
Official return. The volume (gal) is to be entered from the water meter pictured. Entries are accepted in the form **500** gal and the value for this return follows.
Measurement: **1198669.3** gal
